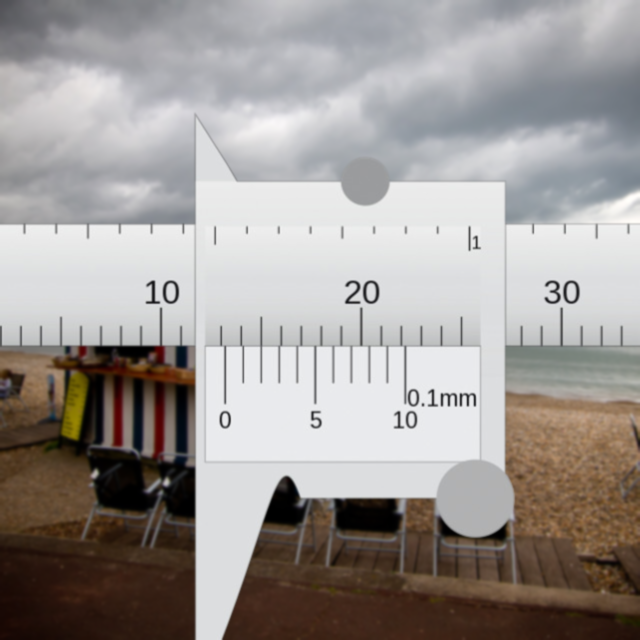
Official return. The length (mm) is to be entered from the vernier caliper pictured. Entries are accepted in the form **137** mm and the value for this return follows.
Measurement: **13.2** mm
